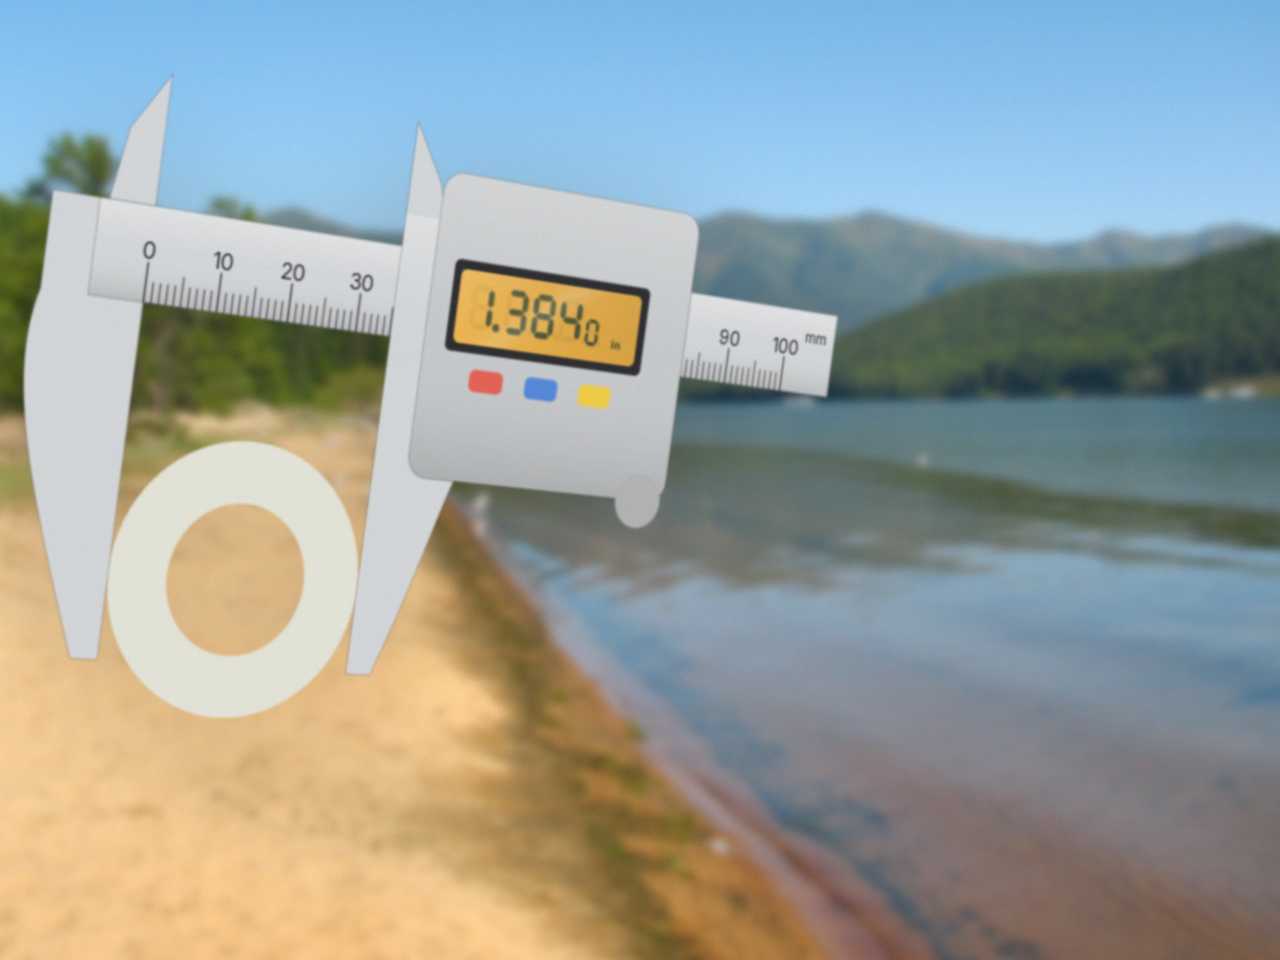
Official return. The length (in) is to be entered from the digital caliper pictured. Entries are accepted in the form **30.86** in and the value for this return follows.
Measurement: **1.3840** in
